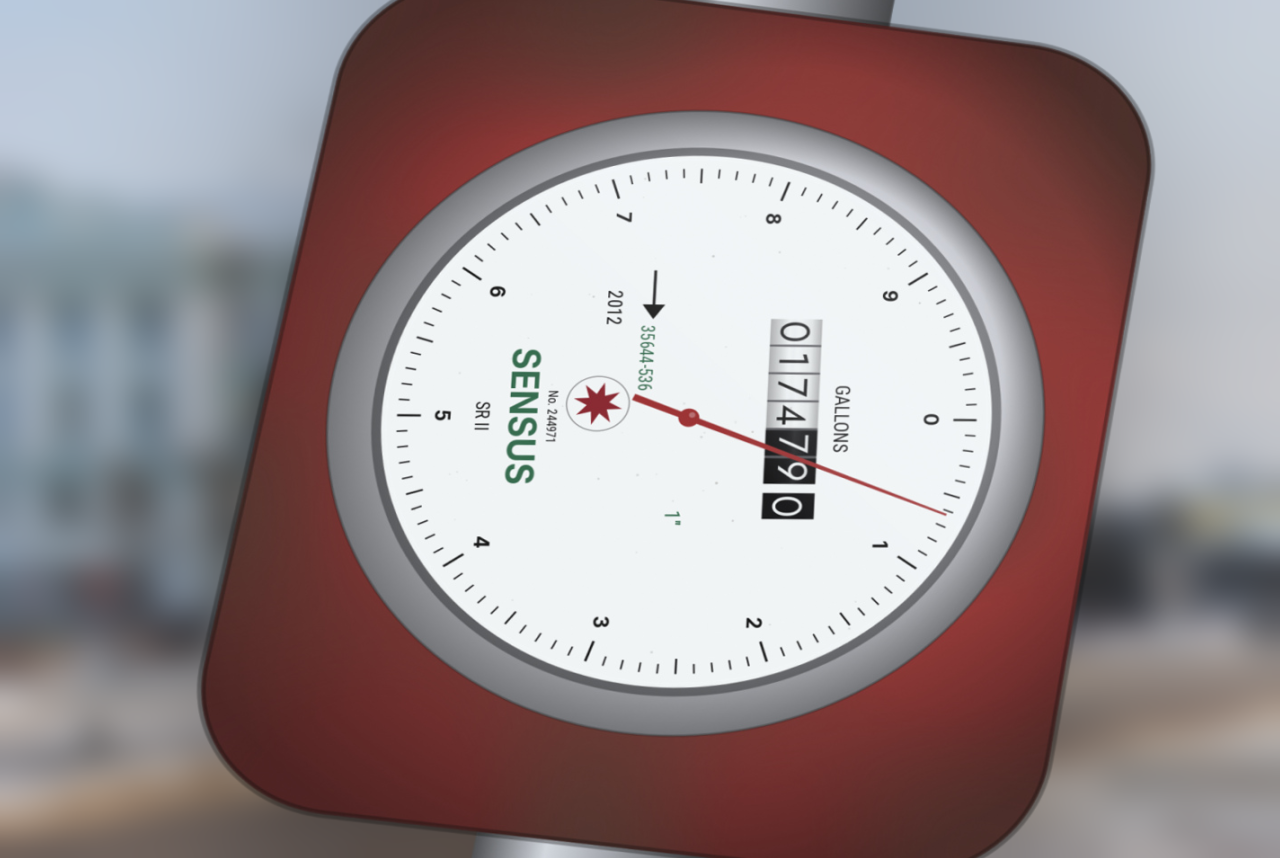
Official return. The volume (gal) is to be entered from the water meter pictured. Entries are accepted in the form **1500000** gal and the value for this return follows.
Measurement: **174790.6** gal
